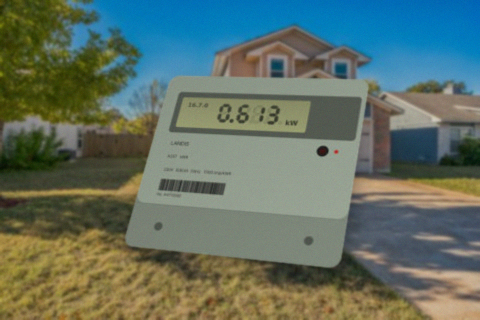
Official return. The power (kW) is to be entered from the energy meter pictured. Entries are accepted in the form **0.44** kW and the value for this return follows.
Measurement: **0.613** kW
